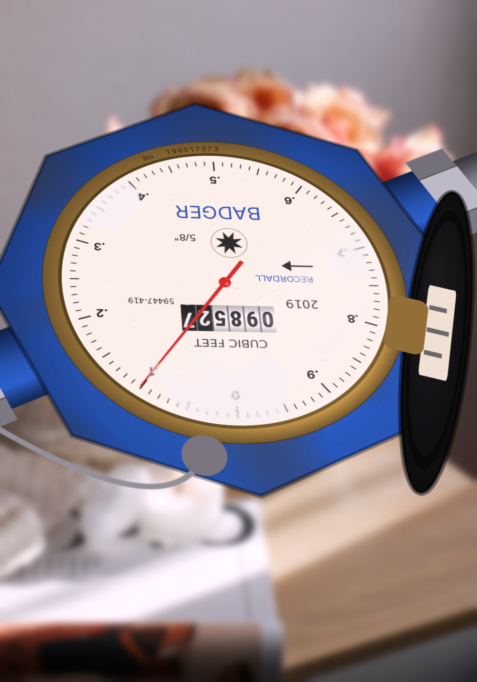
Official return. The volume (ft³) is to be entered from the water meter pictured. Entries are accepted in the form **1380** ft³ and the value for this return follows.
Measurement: **98527.10** ft³
